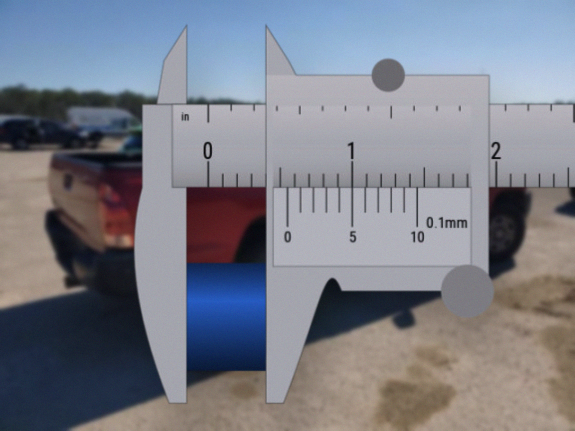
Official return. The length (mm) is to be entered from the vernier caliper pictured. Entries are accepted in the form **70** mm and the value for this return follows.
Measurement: **5.5** mm
